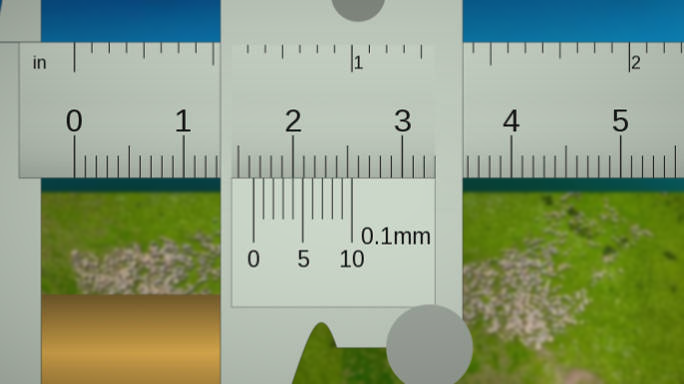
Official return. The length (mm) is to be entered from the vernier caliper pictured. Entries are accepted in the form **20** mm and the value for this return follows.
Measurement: **16.4** mm
